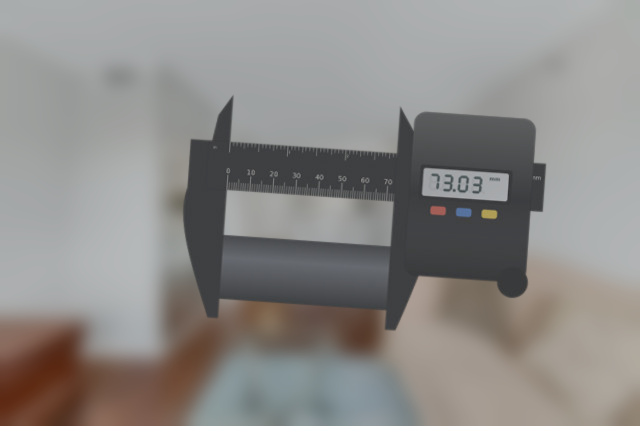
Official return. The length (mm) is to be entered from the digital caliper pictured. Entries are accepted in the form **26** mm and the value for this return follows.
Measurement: **73.03** mm
